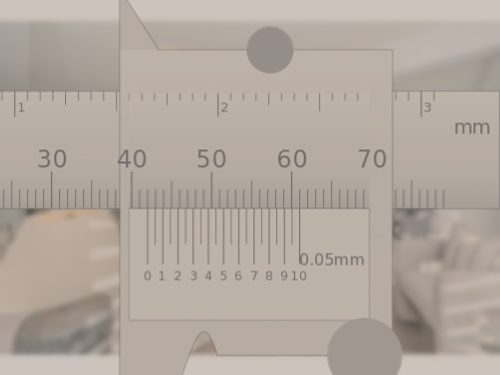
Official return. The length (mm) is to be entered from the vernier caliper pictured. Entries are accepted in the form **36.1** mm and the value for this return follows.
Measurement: **42.0** mm
